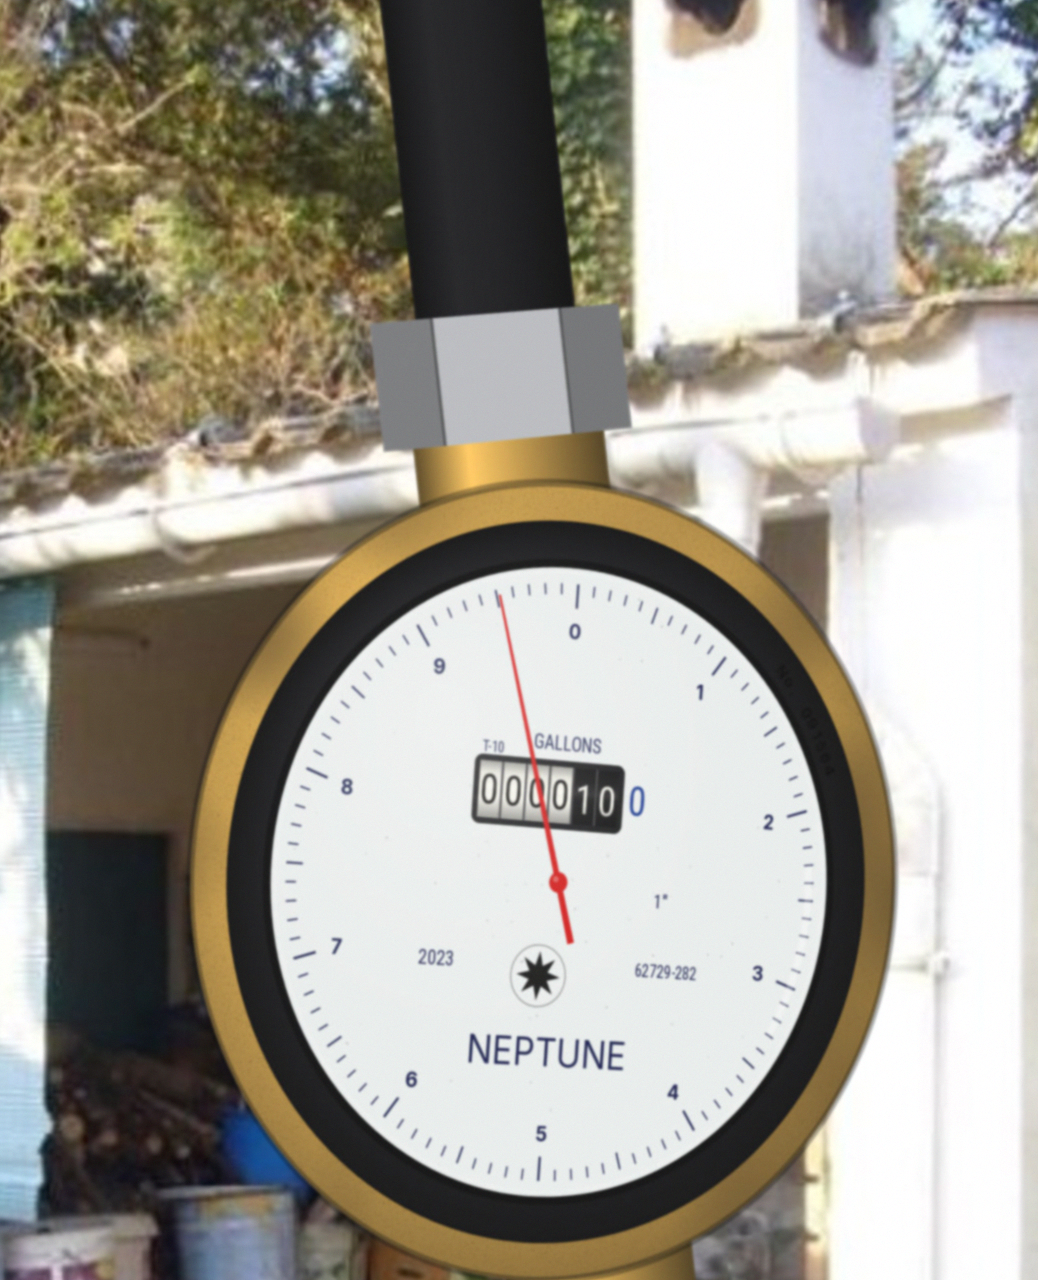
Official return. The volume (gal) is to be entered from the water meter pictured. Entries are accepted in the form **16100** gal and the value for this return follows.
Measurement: **99.5** gal
